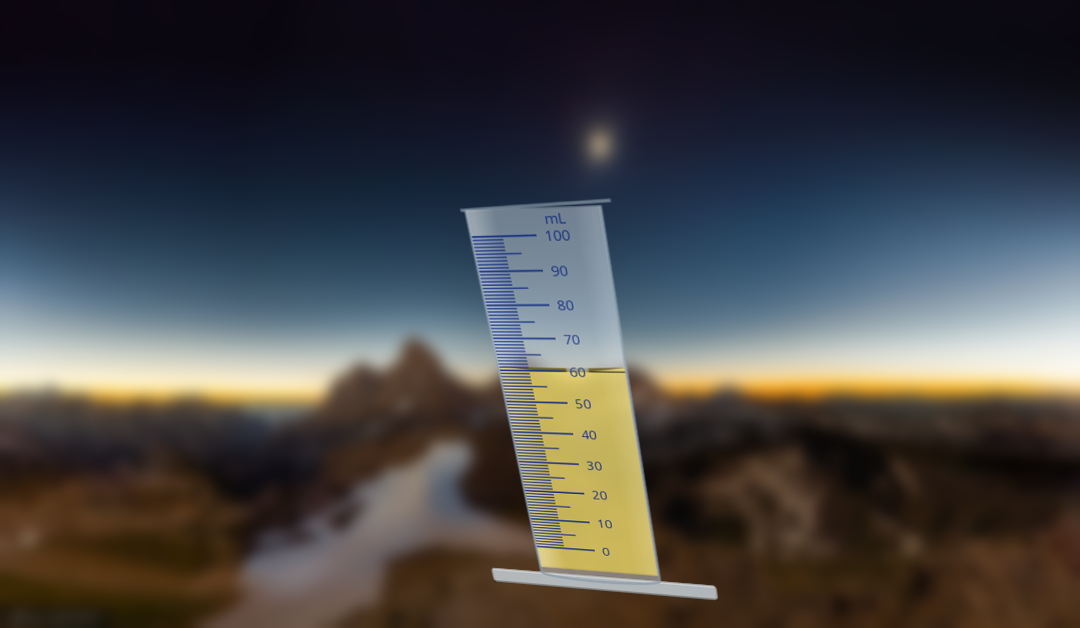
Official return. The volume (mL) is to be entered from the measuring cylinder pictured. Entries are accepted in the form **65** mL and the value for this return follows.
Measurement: **60** mL
